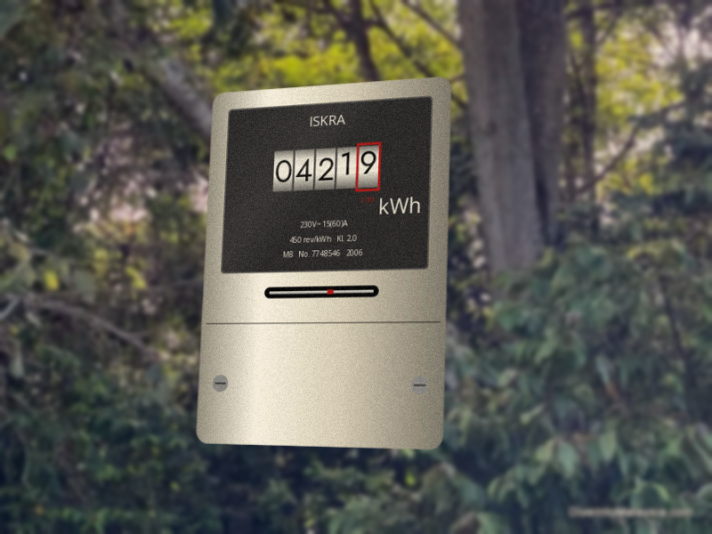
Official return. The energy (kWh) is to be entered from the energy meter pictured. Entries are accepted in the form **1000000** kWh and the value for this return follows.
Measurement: **421.9** kWh
